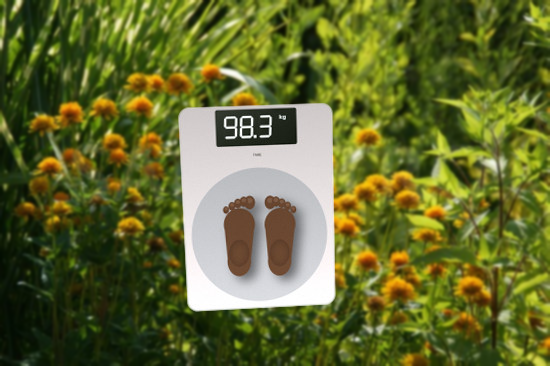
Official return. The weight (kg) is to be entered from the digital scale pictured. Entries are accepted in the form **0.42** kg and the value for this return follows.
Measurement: **98.3** kg
